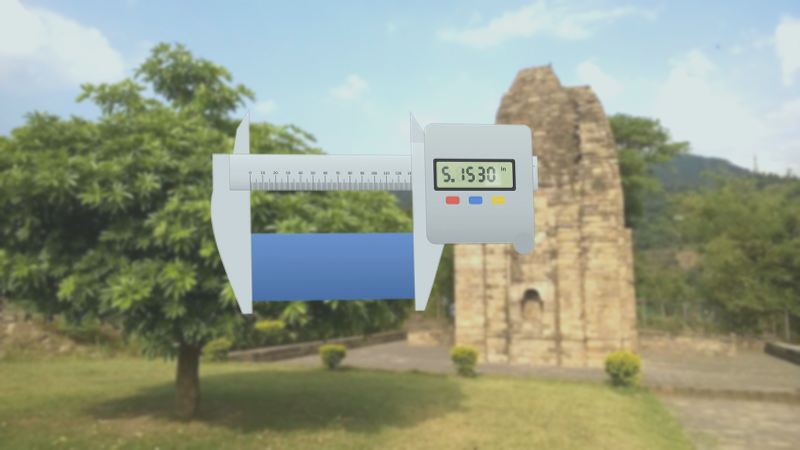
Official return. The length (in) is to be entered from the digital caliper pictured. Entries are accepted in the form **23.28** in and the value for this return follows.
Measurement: **5.1530** in
